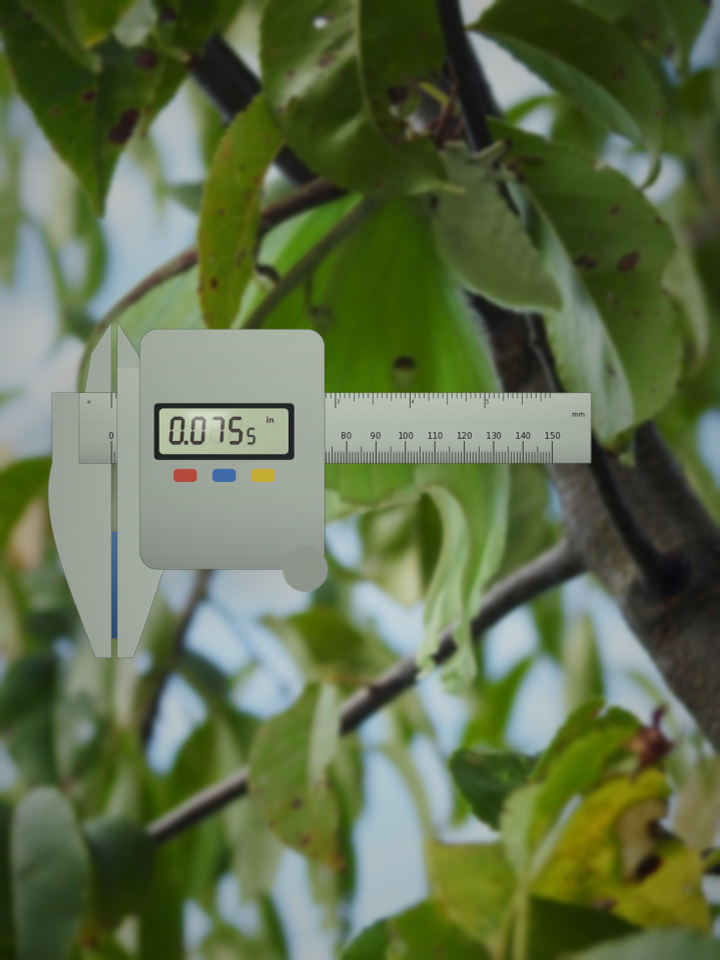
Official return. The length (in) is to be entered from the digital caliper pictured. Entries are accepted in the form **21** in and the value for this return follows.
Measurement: **0.0755** in
